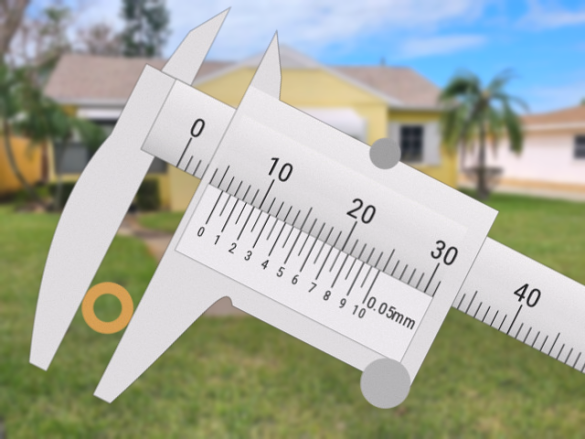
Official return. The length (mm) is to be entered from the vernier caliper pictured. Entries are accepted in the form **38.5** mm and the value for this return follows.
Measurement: **5.6** mm
